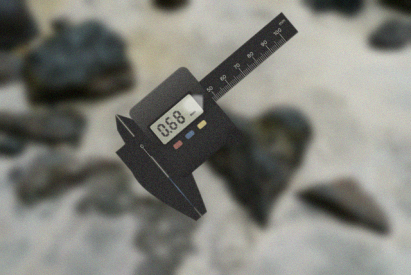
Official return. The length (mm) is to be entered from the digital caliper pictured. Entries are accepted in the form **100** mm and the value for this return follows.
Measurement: **0.68** mm
